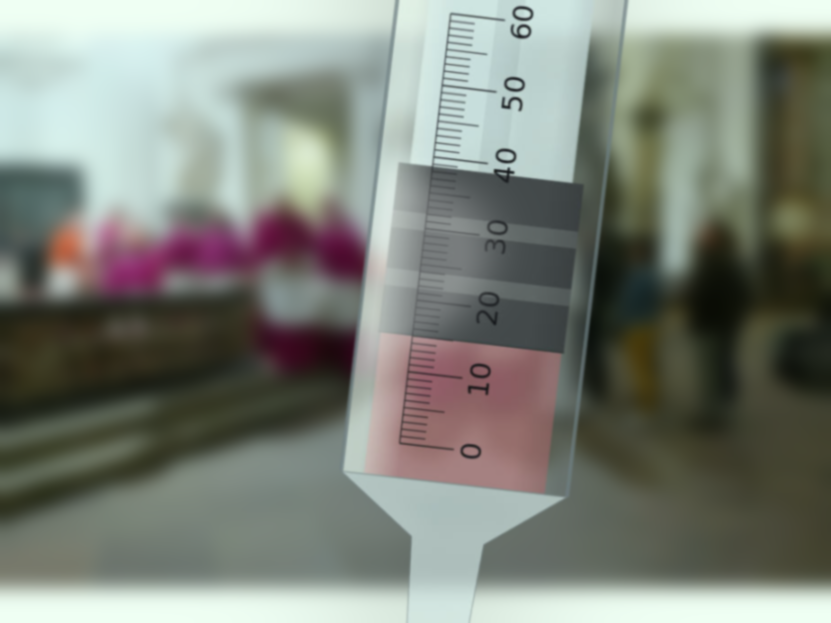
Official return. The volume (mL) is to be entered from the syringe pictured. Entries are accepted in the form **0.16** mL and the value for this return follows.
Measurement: **15** mL
